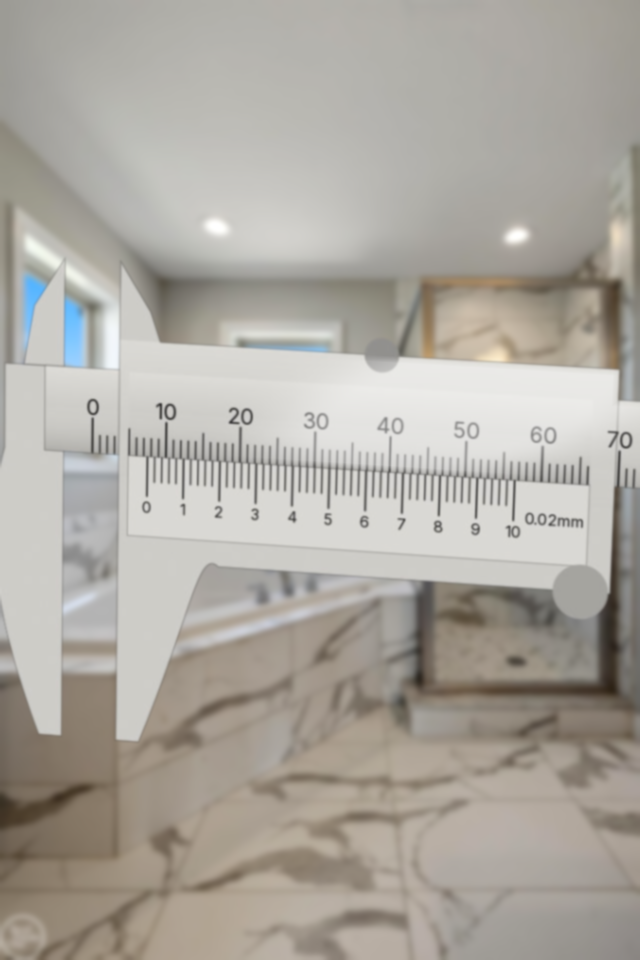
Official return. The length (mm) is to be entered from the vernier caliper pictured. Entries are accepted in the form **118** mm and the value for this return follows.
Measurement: **7.5** mm
